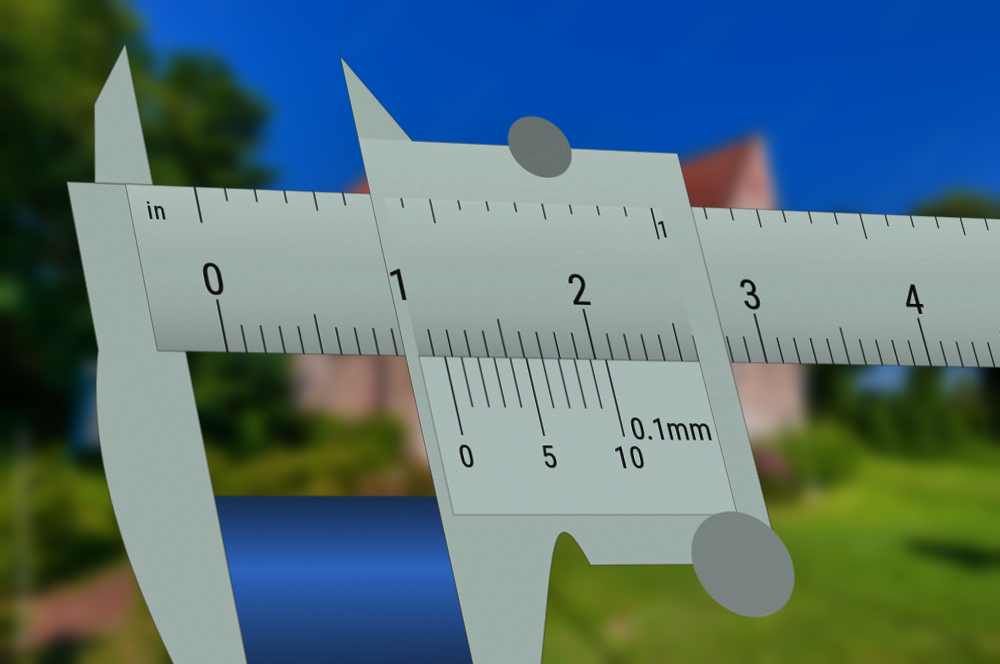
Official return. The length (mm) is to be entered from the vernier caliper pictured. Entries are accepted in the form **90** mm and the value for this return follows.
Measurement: **11.6** mm
